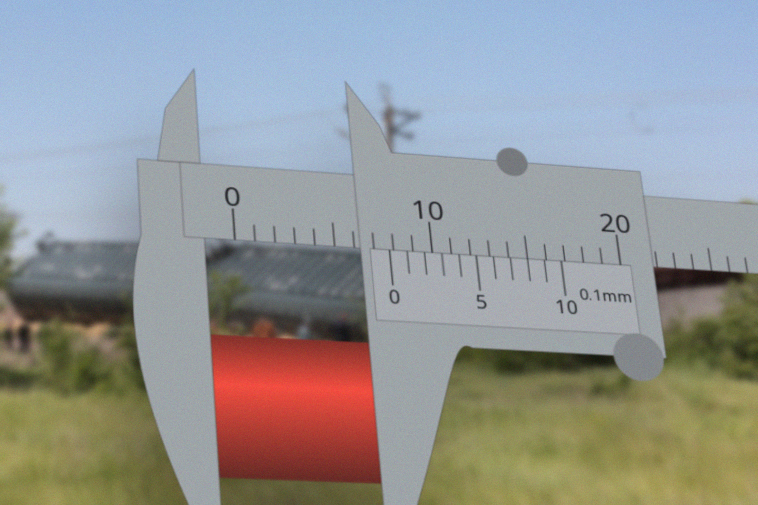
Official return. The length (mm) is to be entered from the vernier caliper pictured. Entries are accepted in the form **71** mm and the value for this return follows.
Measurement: **7.8** mm
